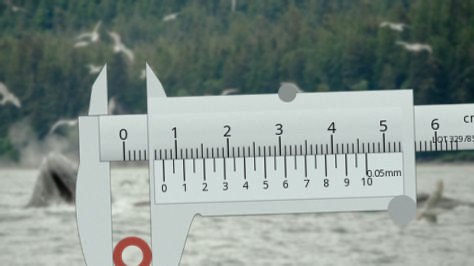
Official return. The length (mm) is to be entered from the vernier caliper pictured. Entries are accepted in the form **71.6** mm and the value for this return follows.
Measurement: **7.5** mm
